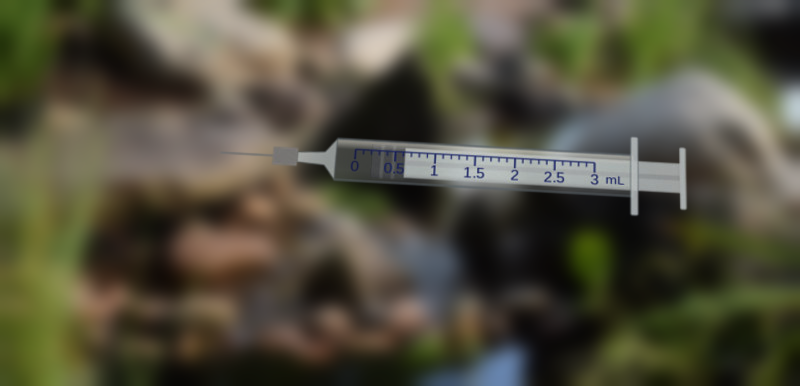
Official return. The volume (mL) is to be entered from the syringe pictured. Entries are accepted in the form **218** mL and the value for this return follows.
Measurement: **0.2** mL
